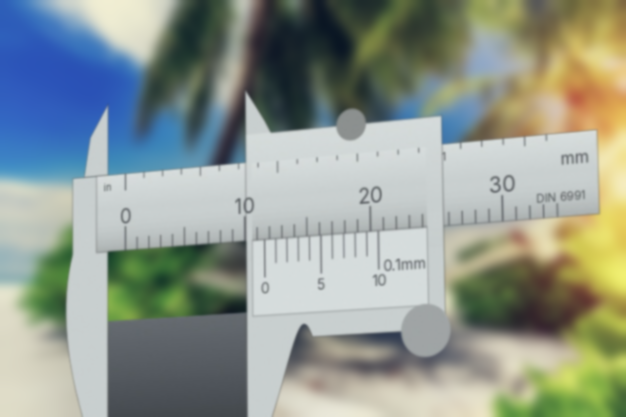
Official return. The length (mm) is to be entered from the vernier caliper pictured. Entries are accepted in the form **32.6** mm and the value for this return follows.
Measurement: **11.6** mm
